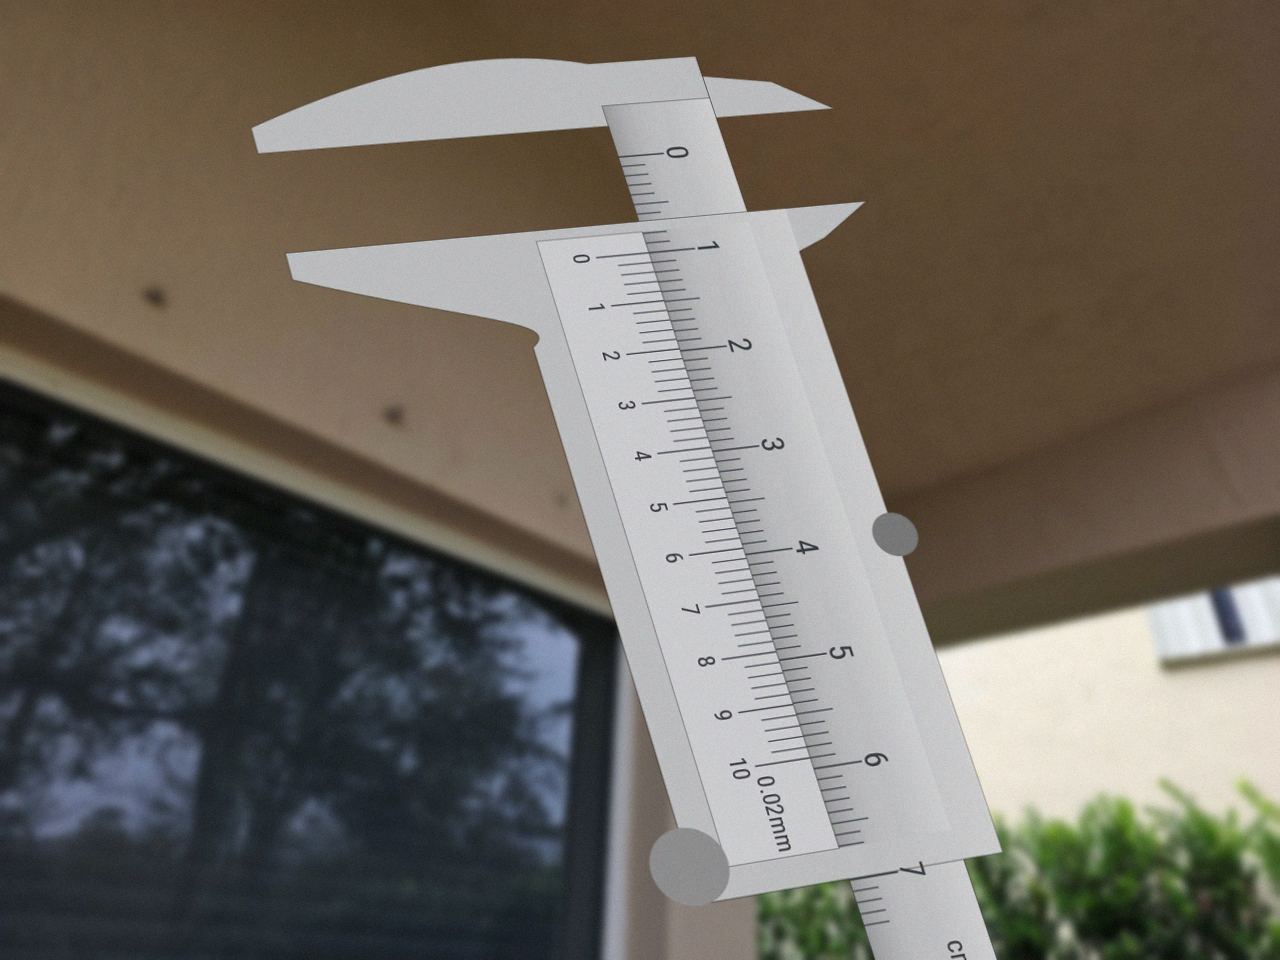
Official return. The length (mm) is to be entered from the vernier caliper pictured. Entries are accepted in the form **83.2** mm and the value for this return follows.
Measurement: **10.0** mm
